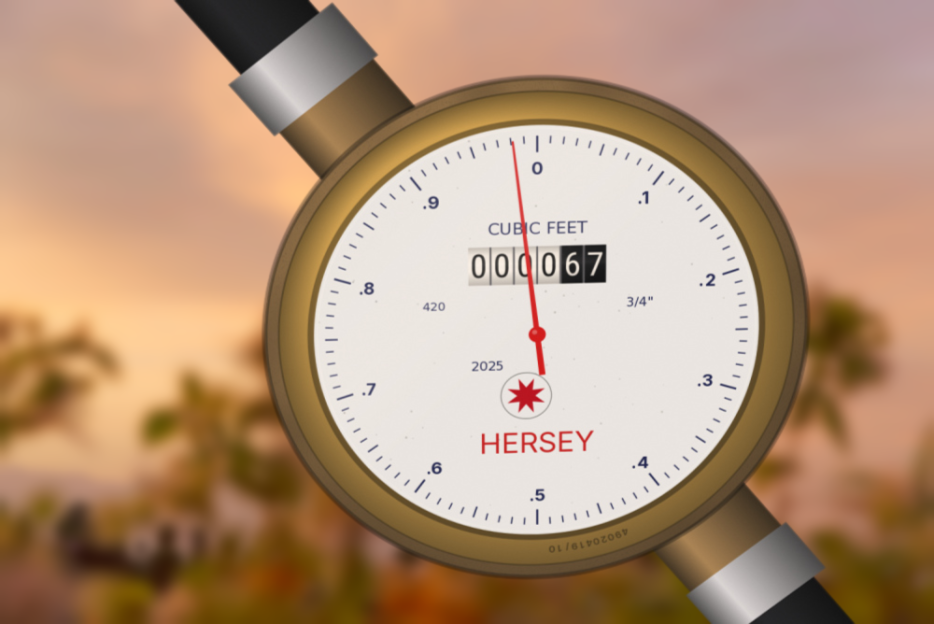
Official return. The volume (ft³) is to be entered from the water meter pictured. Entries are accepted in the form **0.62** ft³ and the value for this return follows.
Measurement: **66.98** ft³
